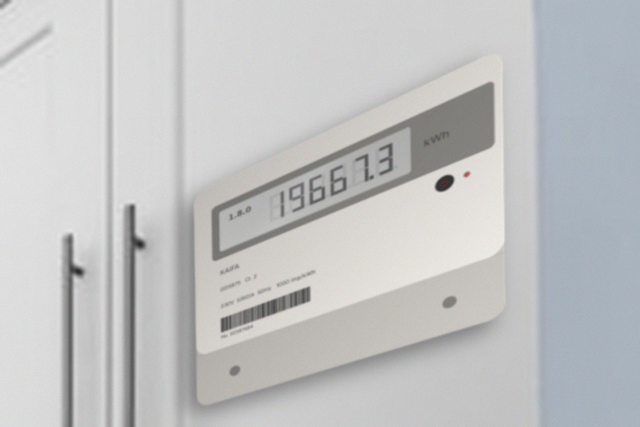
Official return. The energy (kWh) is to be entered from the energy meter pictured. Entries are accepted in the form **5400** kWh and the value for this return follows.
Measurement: **19667.3** kWh
